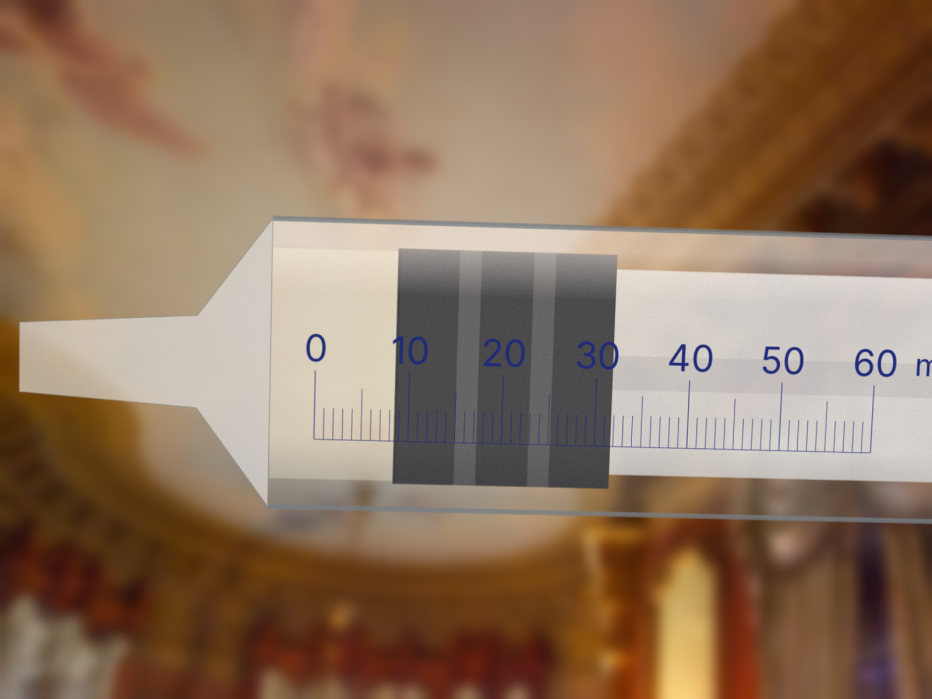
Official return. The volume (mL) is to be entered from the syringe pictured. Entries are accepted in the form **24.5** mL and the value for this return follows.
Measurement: **8.5** mL
